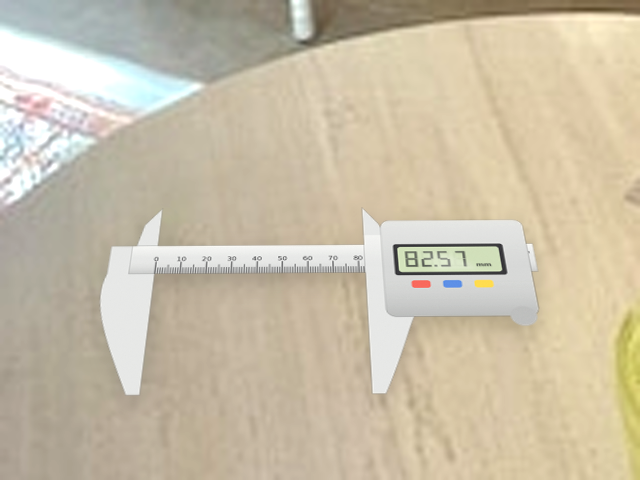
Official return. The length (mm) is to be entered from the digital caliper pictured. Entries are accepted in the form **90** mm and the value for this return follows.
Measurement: **82.57** mm
